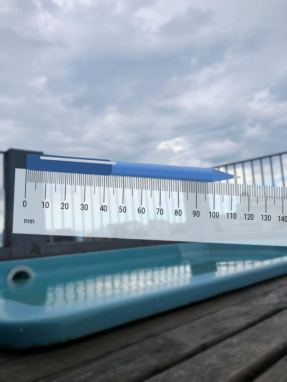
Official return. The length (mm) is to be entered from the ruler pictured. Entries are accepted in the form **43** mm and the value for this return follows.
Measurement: **115** mm
